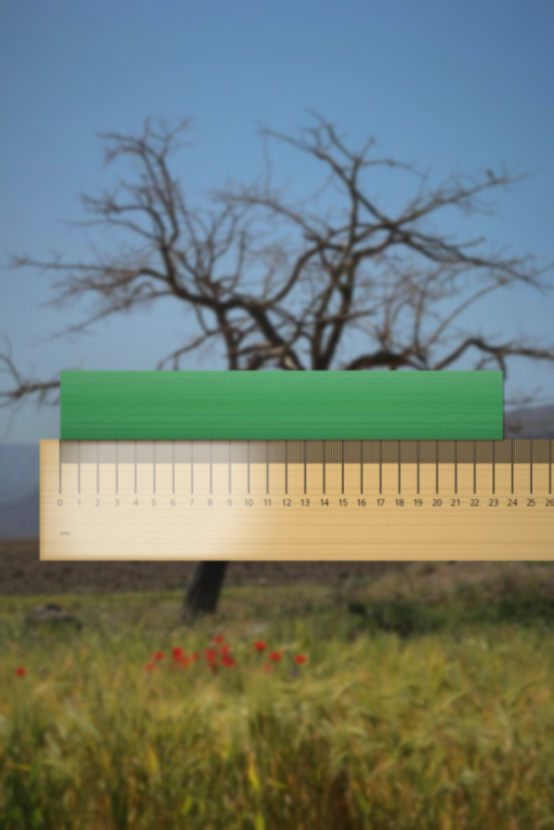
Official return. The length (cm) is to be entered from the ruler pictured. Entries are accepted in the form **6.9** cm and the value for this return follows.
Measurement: **23.5** cm
